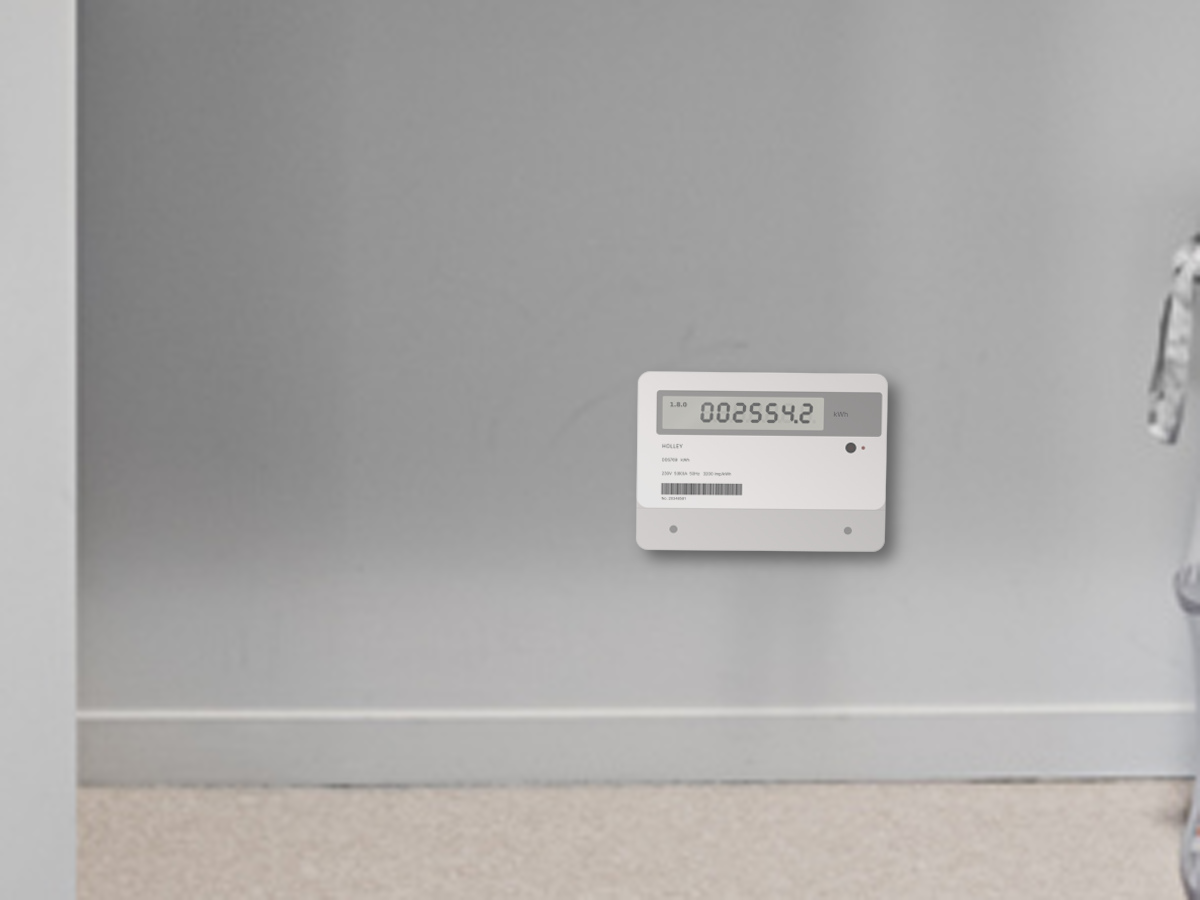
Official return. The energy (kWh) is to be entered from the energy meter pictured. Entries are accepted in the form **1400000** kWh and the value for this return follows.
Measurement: **2554.2** kWh
